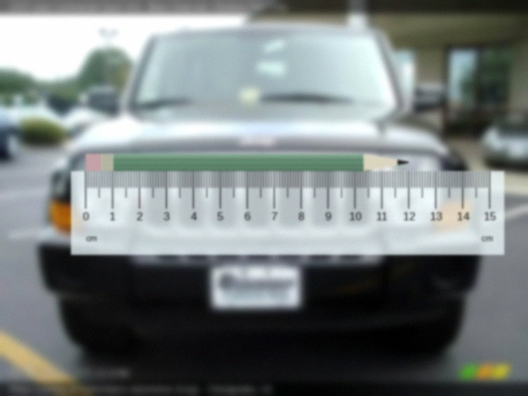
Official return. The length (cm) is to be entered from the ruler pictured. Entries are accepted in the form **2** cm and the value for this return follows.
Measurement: **12** cm
